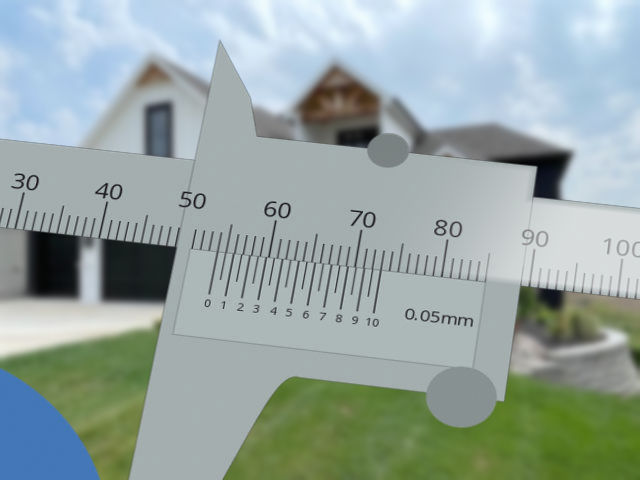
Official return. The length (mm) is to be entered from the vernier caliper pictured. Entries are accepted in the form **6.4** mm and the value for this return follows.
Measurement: **54.0** mm
